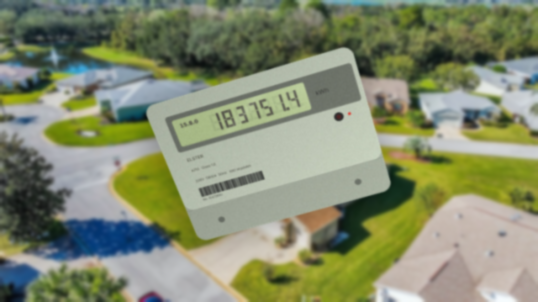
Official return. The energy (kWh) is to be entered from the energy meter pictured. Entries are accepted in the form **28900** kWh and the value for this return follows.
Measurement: **183751.4** kWh
